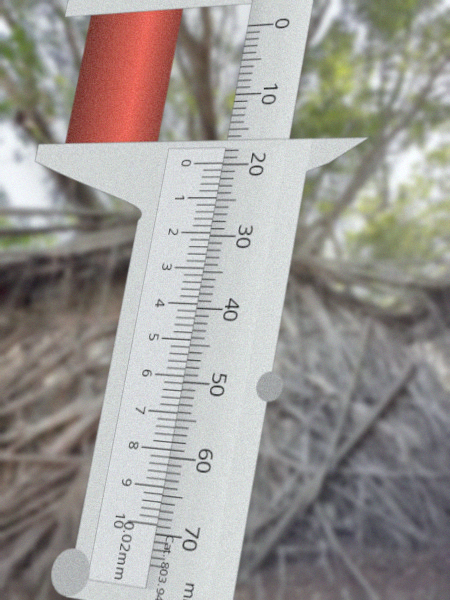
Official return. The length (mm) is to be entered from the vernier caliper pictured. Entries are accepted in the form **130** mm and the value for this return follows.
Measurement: **19.8** mm
